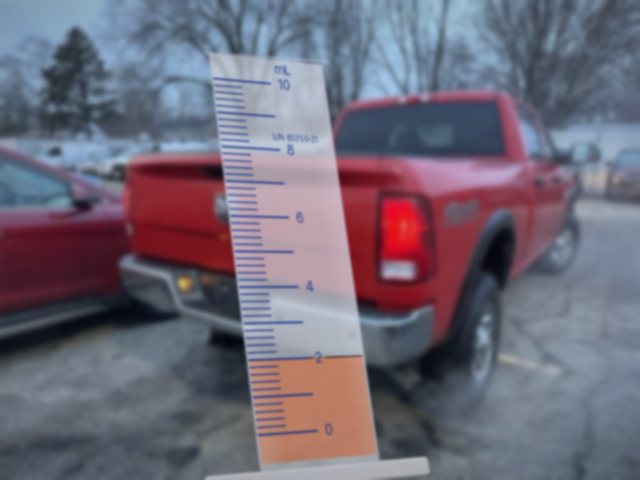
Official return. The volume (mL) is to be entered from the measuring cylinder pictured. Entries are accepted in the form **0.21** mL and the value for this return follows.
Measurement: **2** mL
